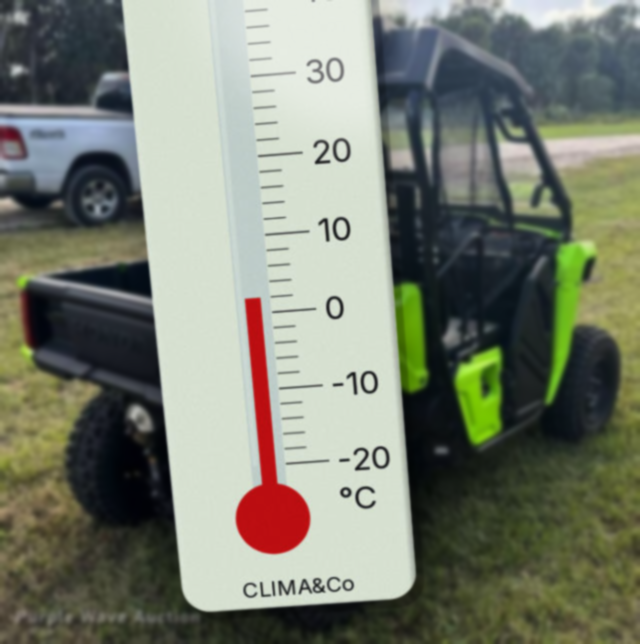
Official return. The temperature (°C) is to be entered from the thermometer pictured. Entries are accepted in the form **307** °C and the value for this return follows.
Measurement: **2** °C
